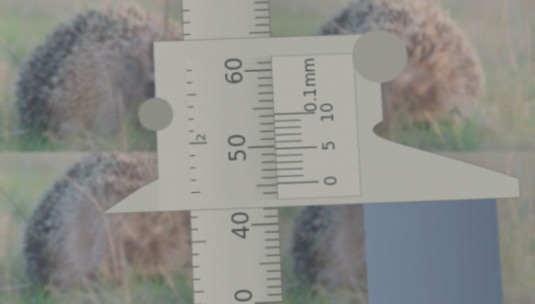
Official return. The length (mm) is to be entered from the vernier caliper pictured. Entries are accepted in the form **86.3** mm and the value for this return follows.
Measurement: **45.2** mm
